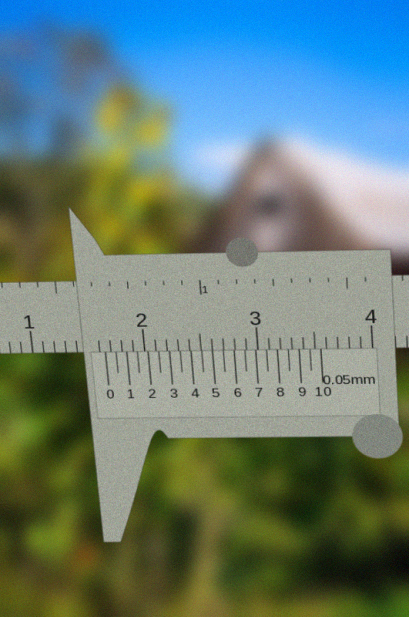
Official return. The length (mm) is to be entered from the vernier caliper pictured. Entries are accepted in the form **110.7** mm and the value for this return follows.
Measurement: **16.5** mm
